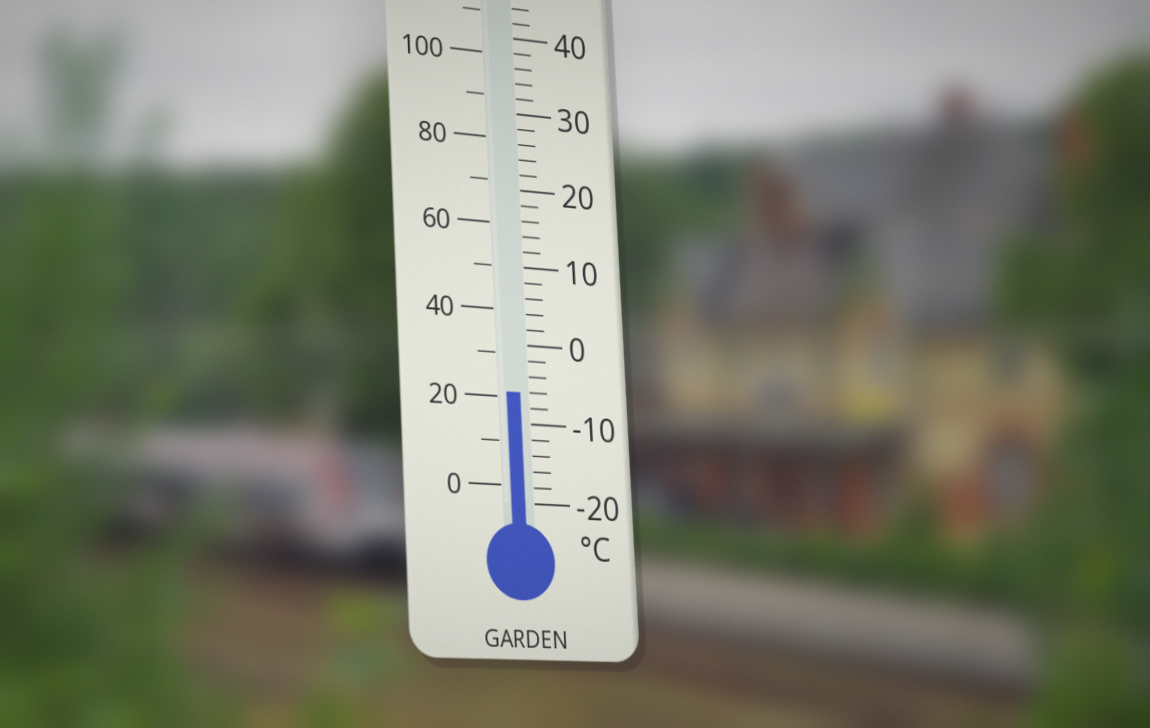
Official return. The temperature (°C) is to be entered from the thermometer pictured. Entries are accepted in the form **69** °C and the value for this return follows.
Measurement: **-6** °C
